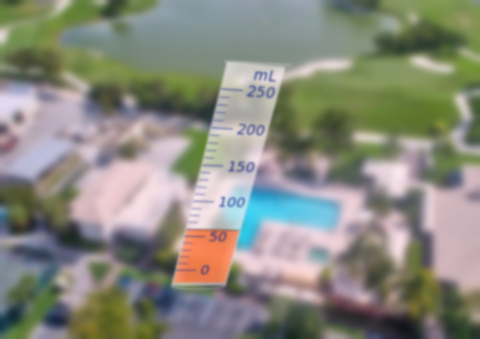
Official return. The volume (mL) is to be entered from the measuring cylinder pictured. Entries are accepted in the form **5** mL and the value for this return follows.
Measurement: **60** mL
